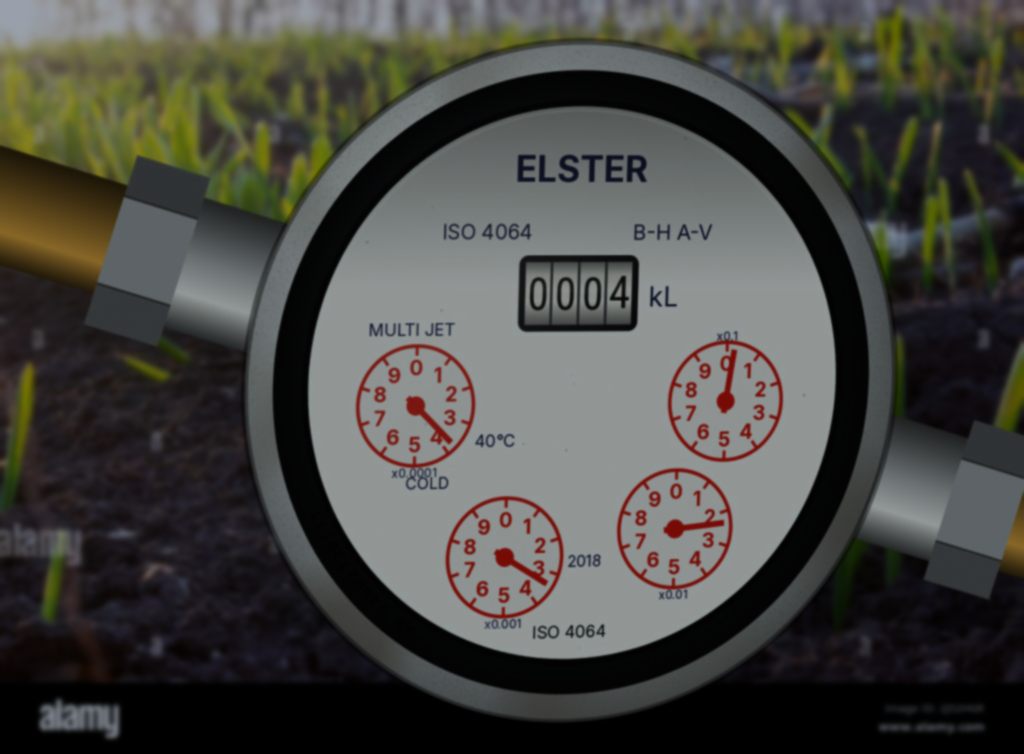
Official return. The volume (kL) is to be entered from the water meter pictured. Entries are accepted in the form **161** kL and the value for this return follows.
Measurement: **4.0233** kL
